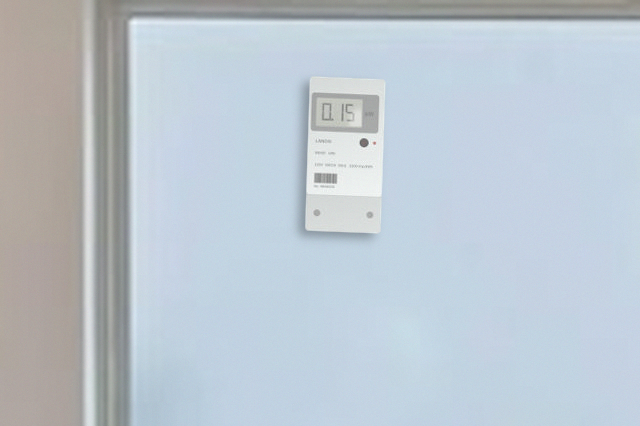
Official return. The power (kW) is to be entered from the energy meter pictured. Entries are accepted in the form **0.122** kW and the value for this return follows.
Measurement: **0.15** kW
